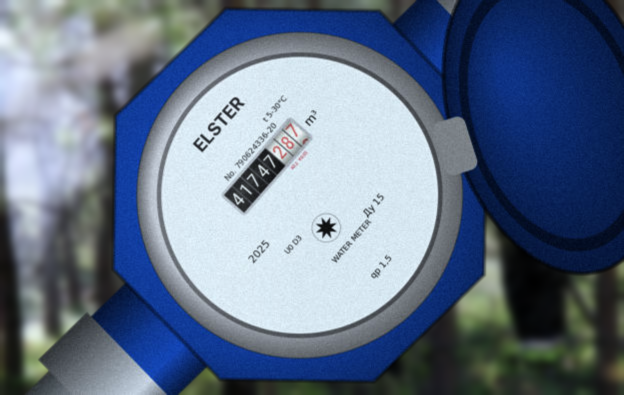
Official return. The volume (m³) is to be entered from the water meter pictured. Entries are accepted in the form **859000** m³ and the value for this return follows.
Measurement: **41747.287** m³
